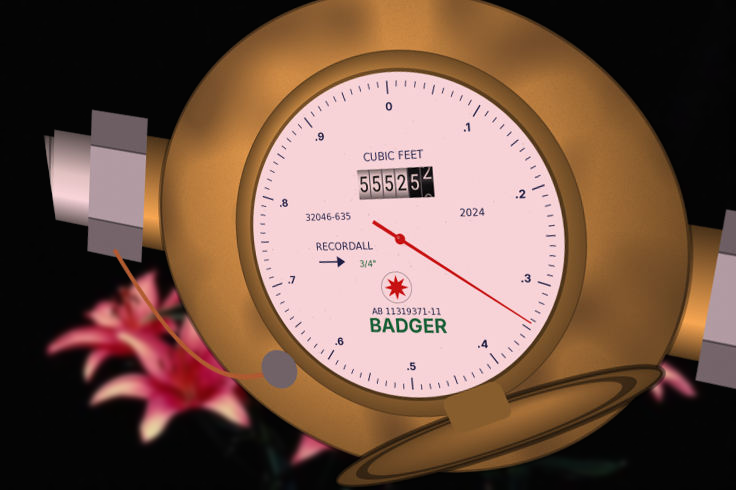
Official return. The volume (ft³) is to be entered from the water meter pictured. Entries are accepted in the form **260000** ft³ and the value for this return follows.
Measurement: **555252.34** ft³
